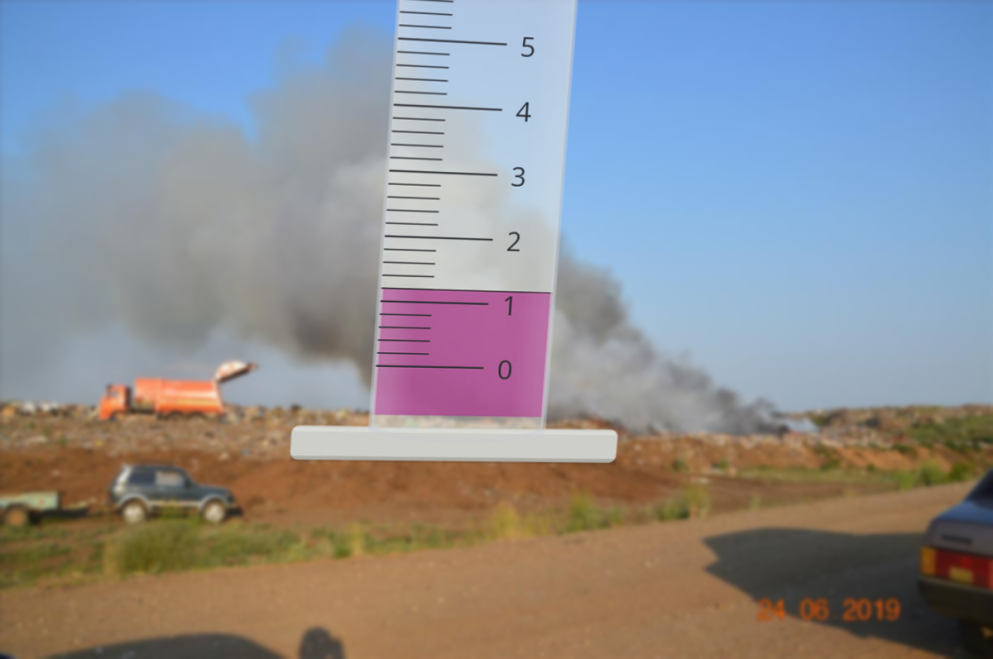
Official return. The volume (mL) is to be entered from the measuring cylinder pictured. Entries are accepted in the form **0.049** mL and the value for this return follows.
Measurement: **1.2** mL
